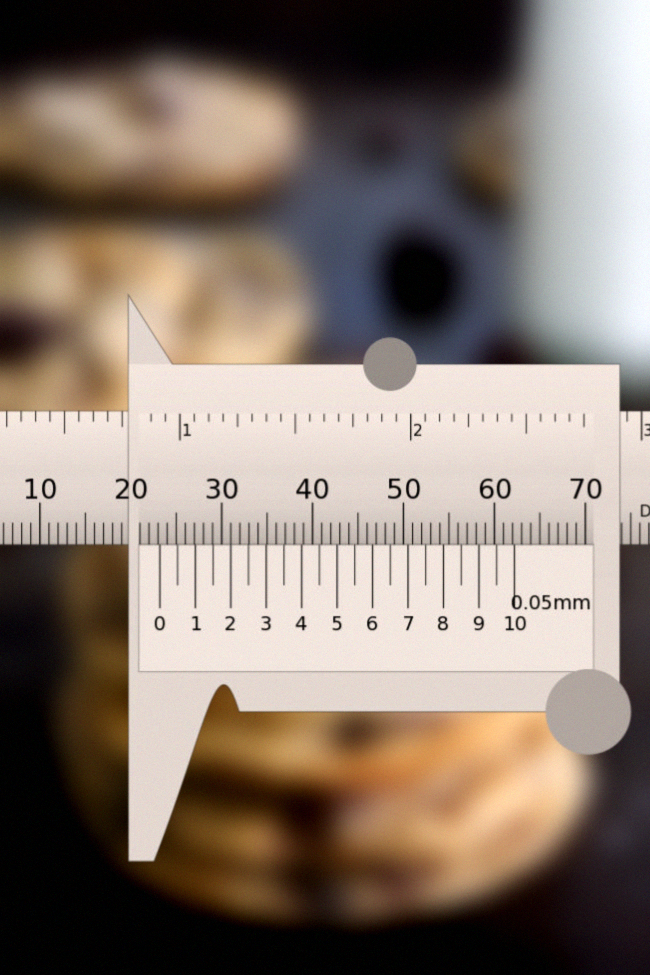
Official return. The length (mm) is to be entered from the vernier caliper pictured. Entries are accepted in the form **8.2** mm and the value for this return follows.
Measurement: **23.2** mm
